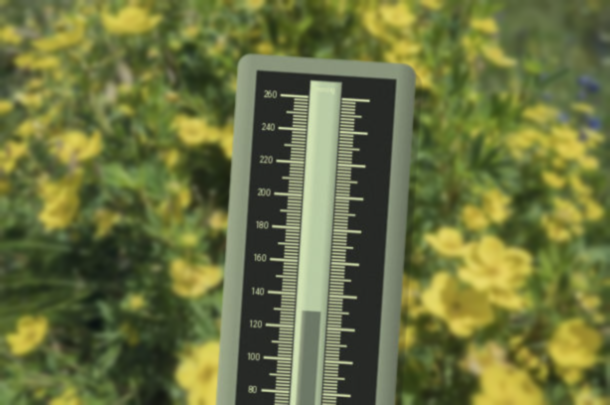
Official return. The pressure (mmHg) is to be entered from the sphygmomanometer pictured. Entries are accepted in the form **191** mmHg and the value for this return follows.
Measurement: **130** mmHg
